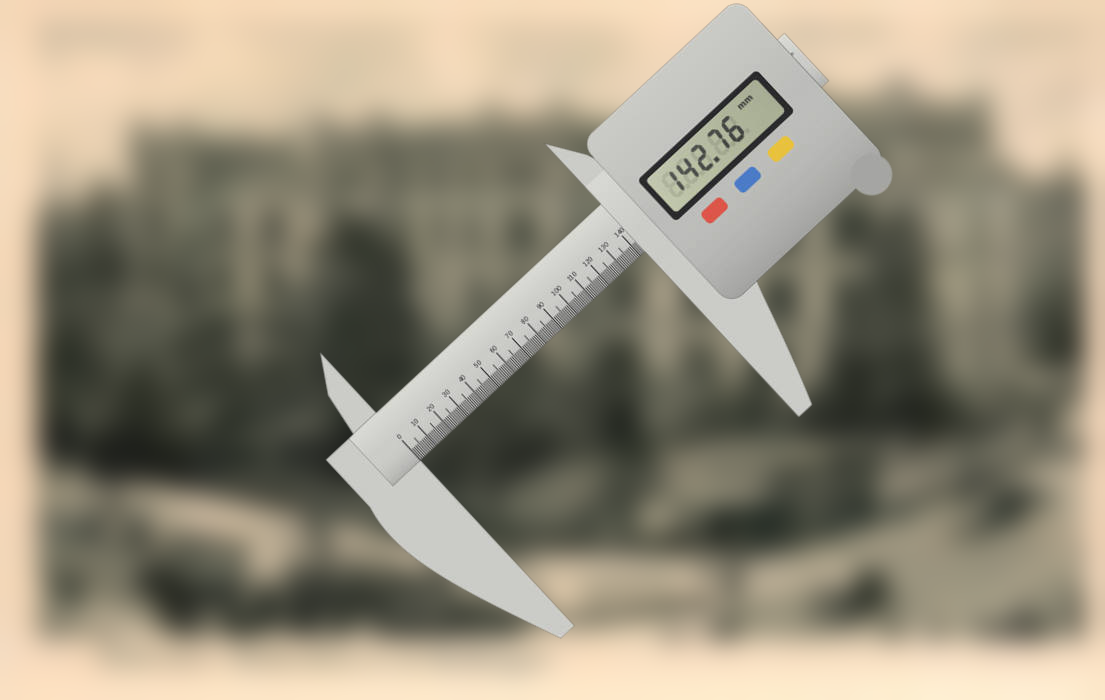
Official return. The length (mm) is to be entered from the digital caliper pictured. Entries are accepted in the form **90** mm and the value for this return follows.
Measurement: **142.76** mm
